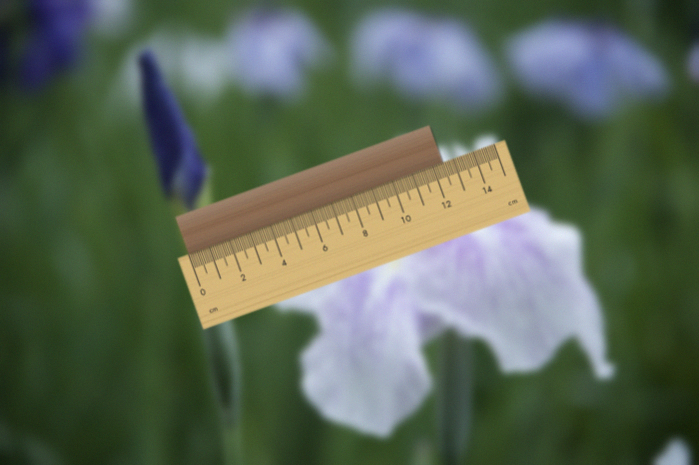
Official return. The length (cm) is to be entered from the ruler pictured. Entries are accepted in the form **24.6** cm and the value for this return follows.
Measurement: **12.5** cm
